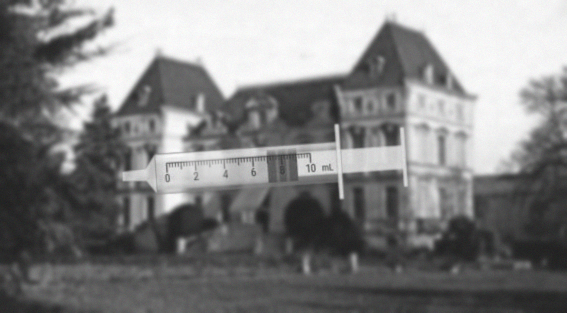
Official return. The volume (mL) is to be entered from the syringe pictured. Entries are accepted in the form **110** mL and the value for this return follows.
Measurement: **7** mL
